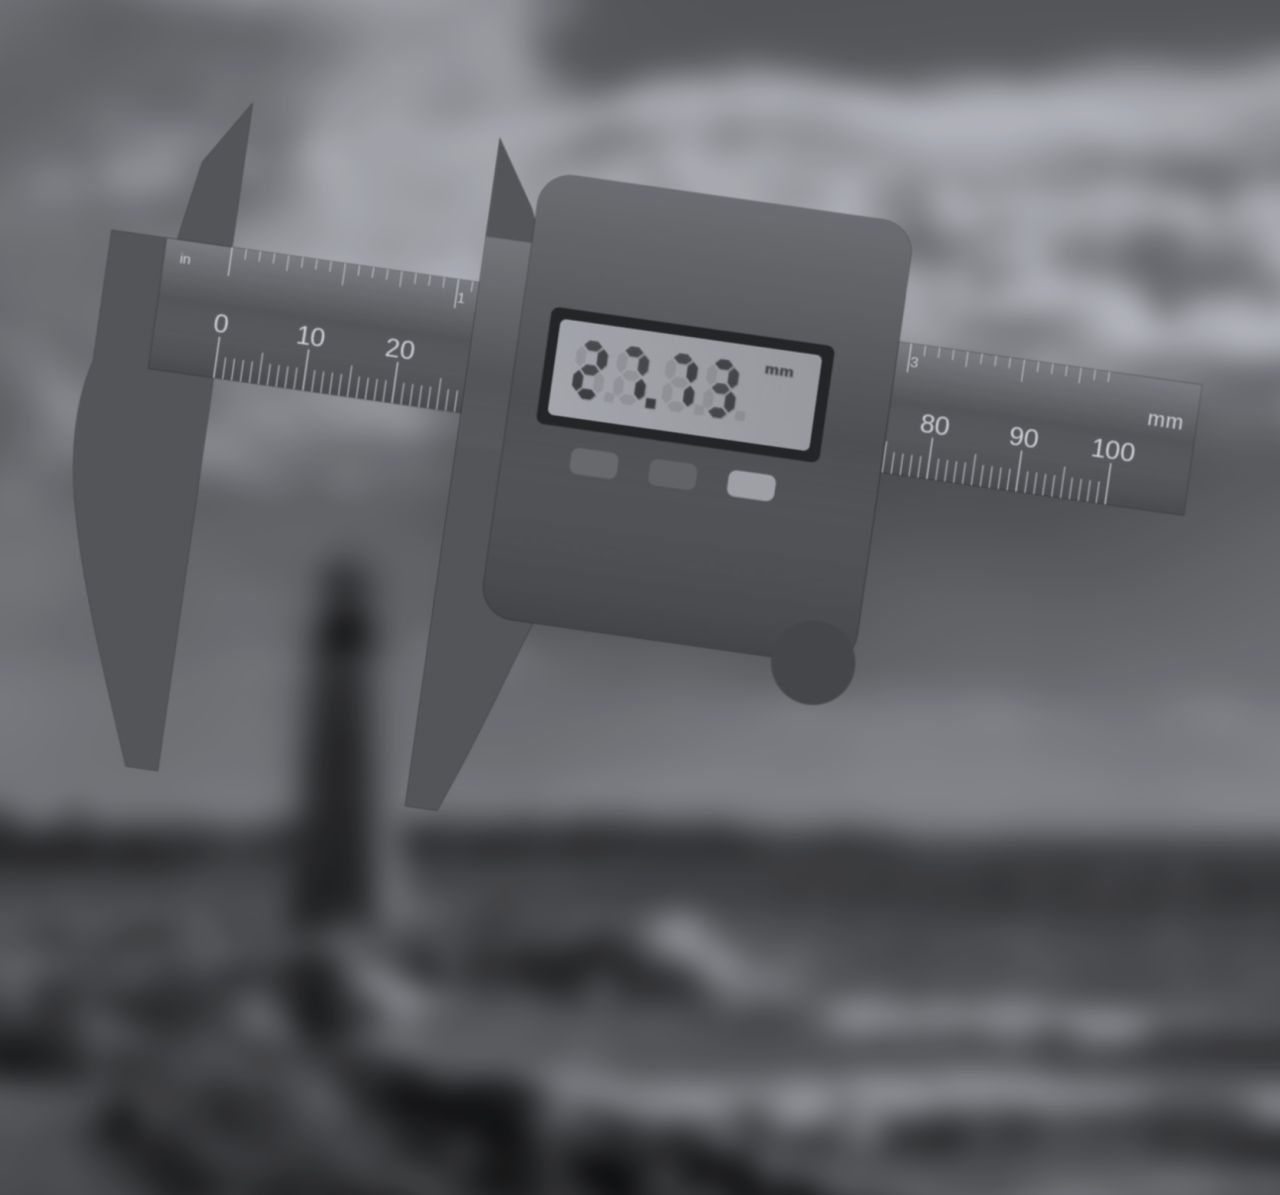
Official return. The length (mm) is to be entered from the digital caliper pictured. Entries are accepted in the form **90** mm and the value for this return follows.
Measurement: **27.73** mm
